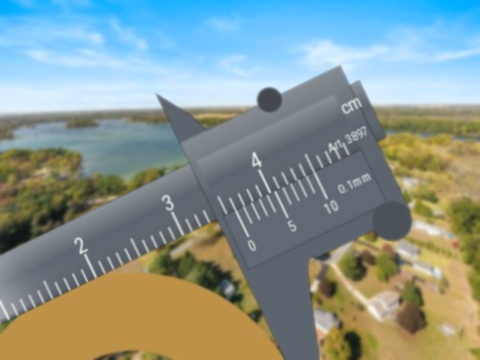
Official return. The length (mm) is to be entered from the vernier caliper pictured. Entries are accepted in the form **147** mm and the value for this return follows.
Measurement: **36.0** mm
